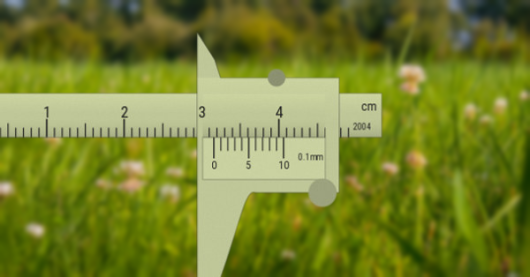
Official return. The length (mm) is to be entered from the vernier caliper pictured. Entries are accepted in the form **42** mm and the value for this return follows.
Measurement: **31.6** mm
